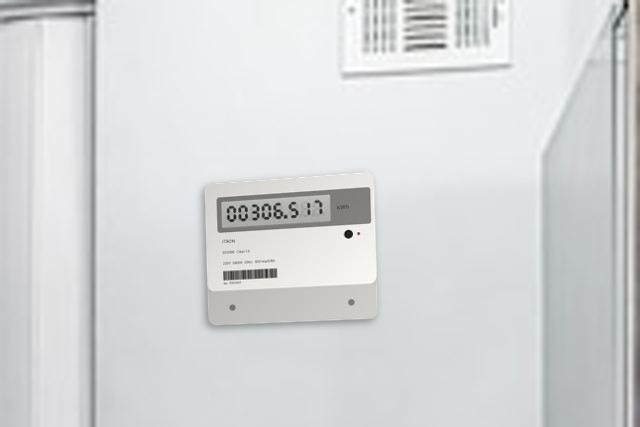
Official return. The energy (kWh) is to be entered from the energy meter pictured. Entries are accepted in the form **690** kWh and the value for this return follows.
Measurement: **306.517** kWh
